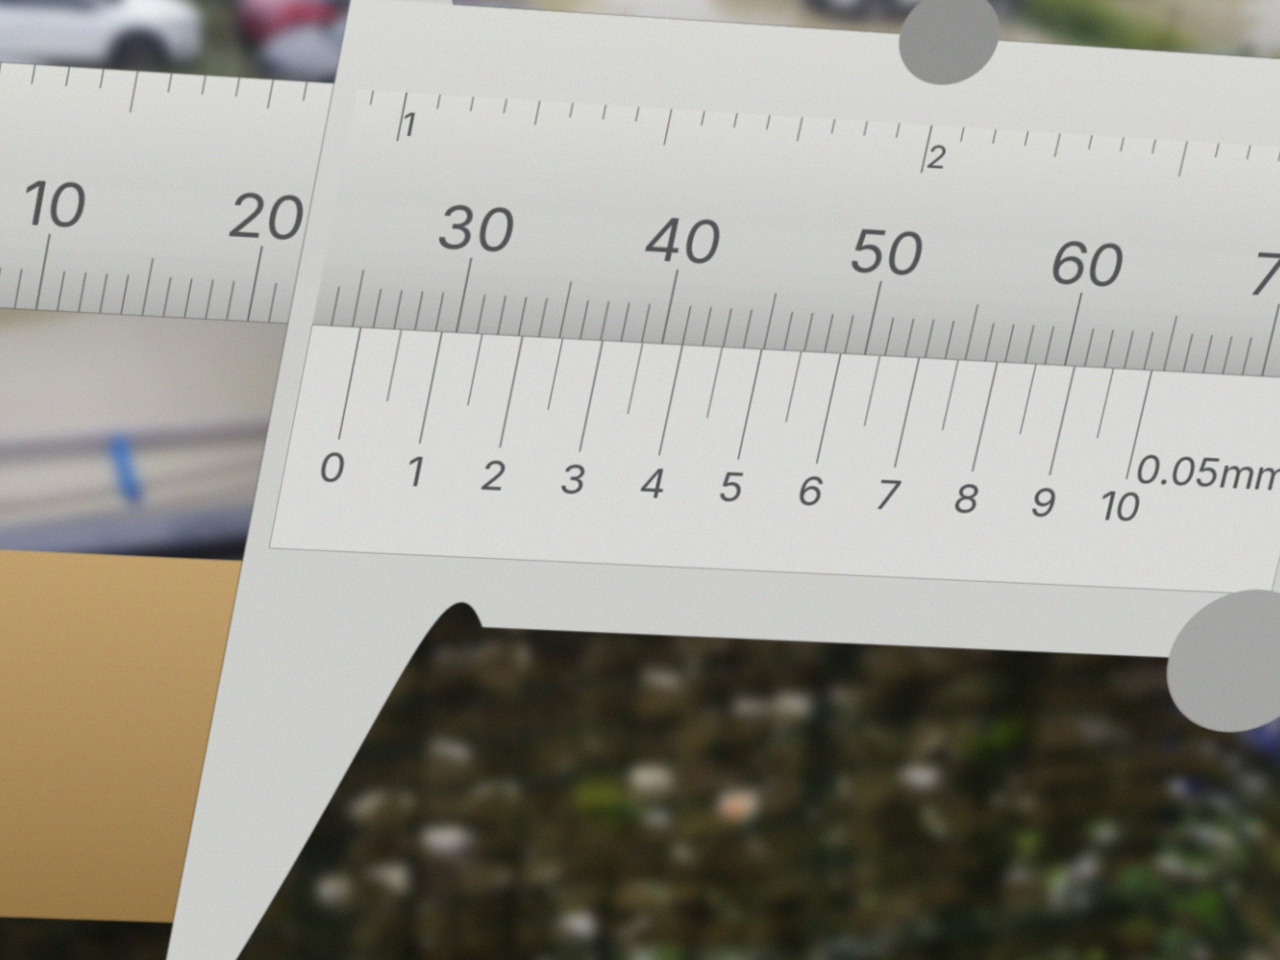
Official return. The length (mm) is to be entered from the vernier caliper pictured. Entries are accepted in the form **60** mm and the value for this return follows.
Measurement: **25.4** mm
